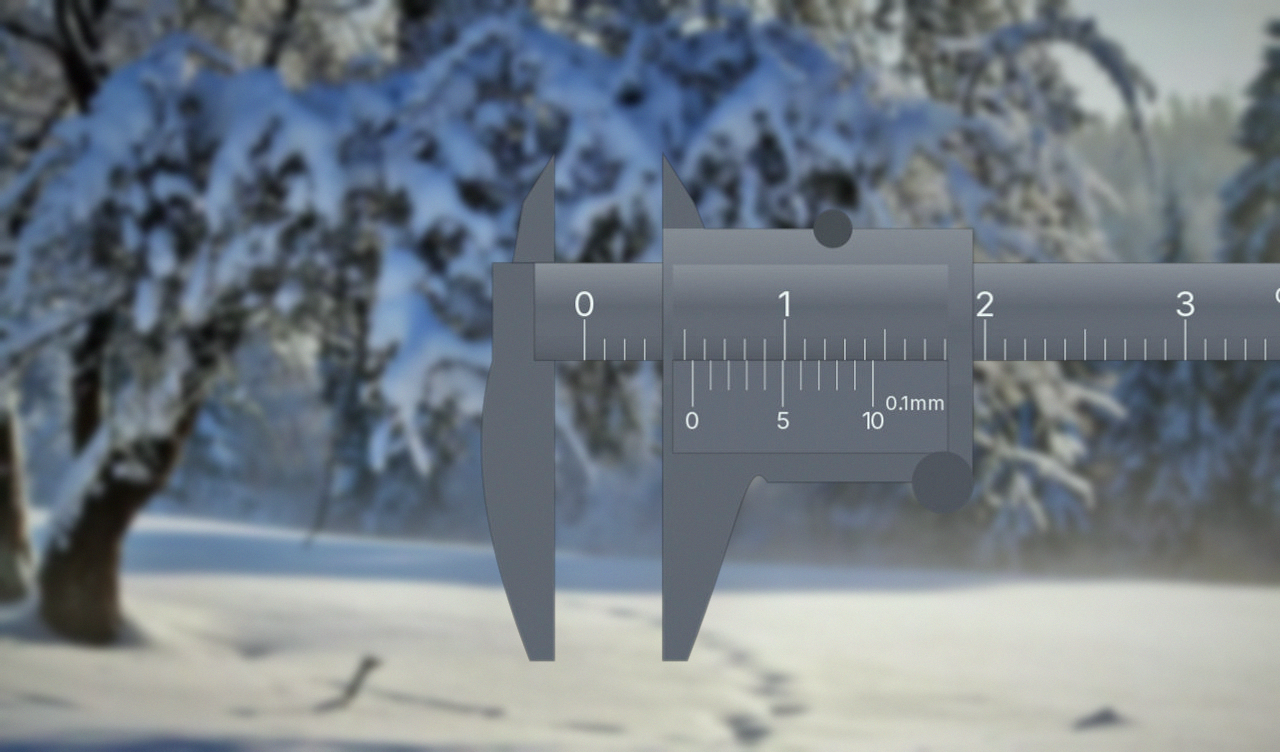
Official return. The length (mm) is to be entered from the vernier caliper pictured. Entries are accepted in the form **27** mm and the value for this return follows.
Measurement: **5.4** mm
